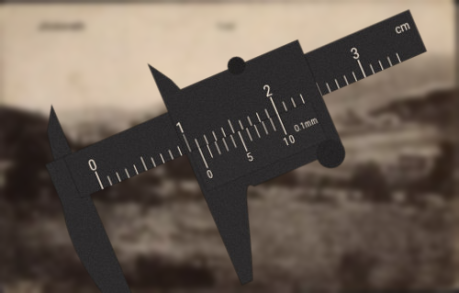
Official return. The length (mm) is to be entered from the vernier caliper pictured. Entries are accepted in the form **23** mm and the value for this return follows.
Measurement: **11.0** mm
